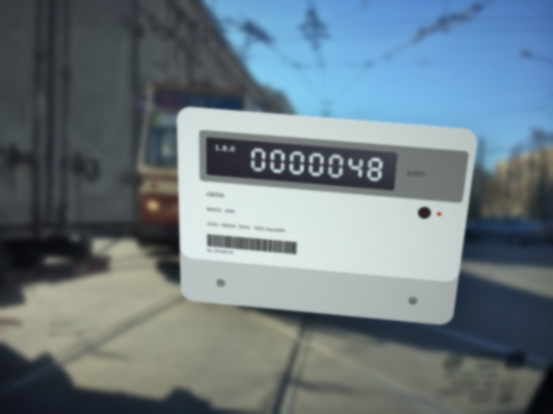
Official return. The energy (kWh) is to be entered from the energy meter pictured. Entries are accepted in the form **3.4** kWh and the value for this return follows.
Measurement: **48** kWh
